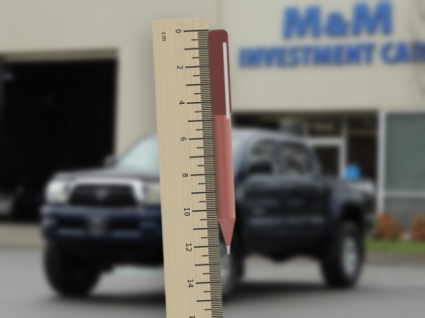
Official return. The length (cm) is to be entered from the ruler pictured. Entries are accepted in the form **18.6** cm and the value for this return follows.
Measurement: **12.5** cm
